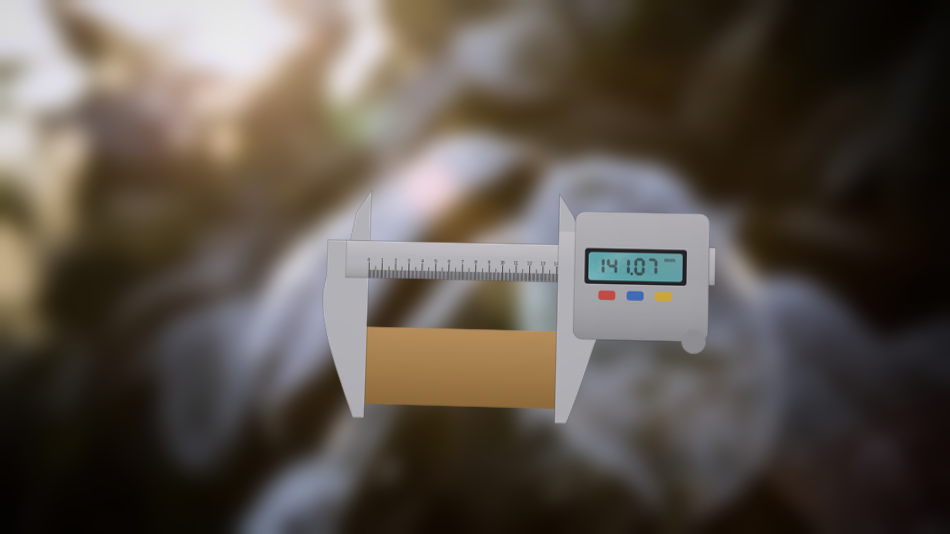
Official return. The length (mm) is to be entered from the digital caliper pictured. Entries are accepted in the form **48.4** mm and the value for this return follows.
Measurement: **141.07** mm
